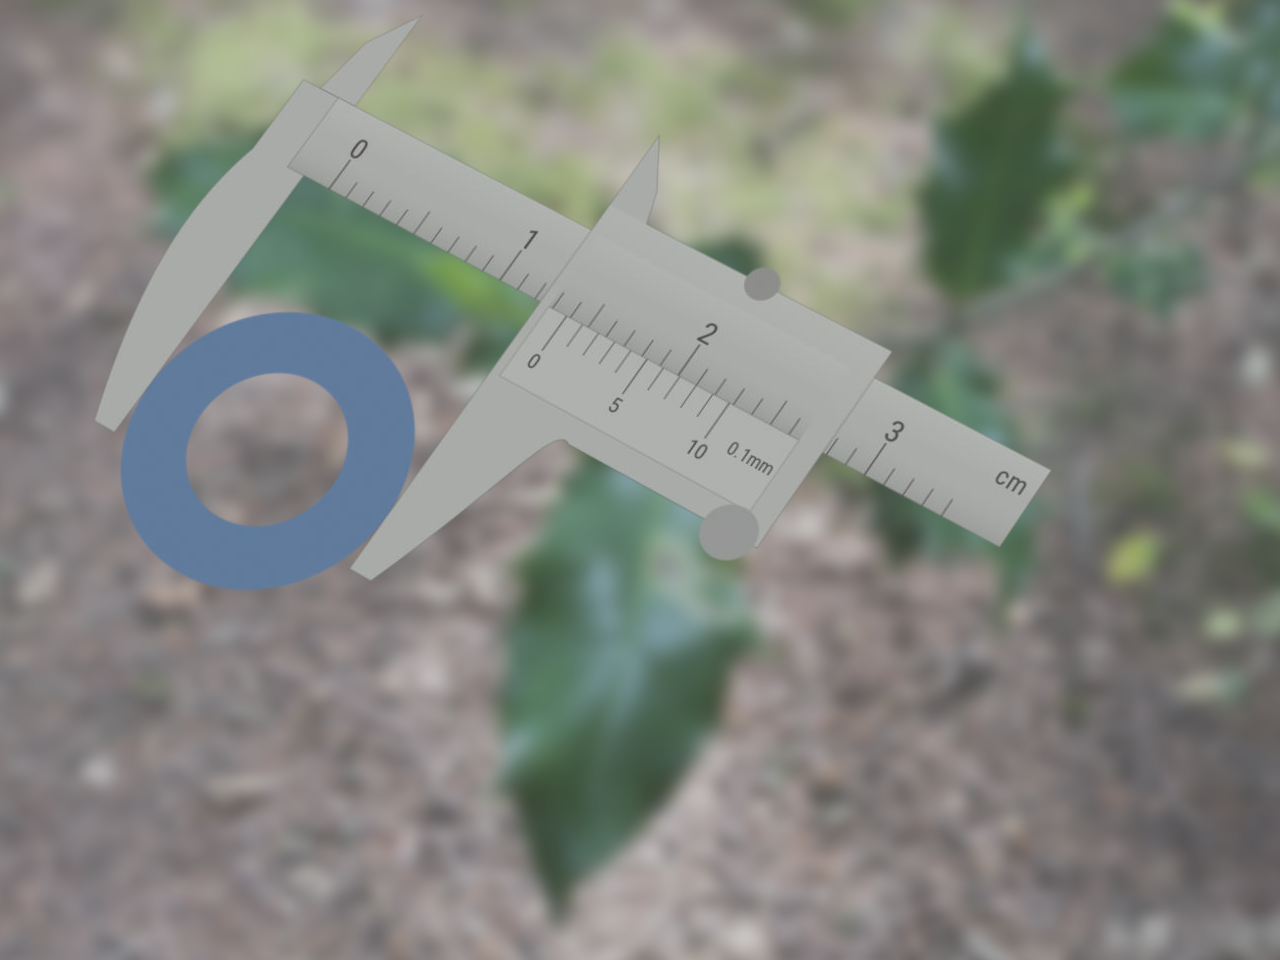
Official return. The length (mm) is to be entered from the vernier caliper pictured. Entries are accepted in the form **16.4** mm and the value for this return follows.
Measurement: **13.8** mm
